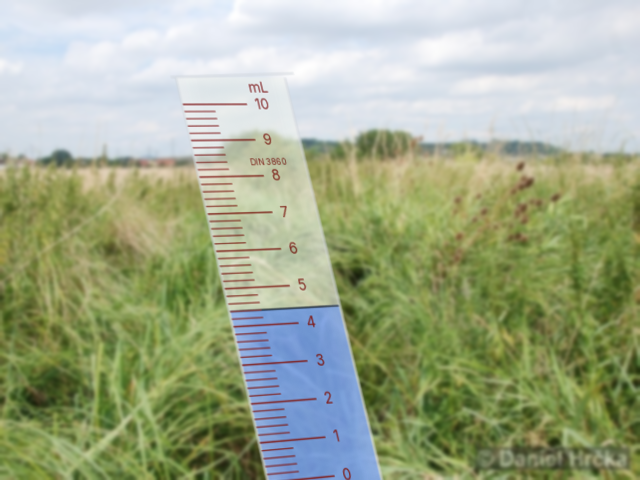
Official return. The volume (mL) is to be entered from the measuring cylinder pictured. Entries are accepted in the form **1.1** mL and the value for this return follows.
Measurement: **4.4** mL
